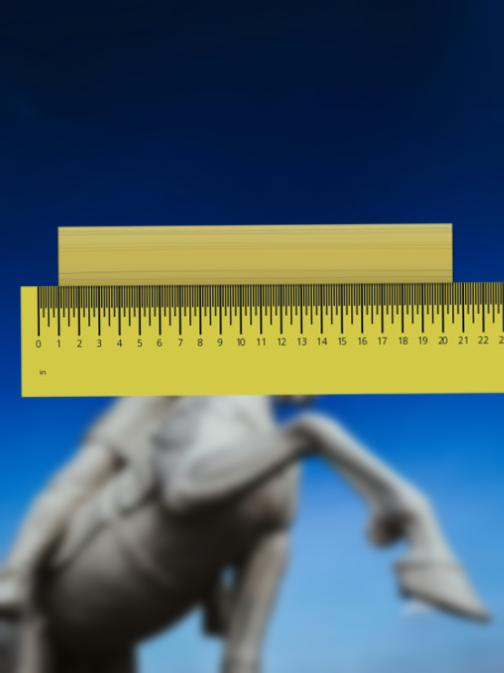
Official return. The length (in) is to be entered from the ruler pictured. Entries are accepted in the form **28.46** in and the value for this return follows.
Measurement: **19.5** in
